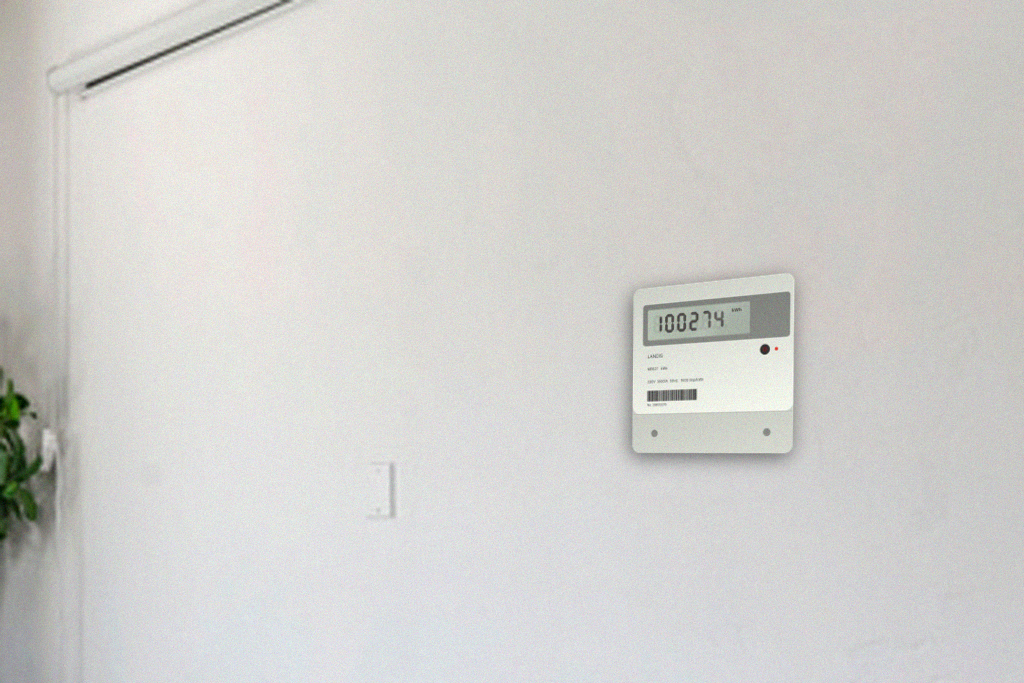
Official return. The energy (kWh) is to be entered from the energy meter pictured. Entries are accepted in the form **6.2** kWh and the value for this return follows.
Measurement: **100274** kWh
